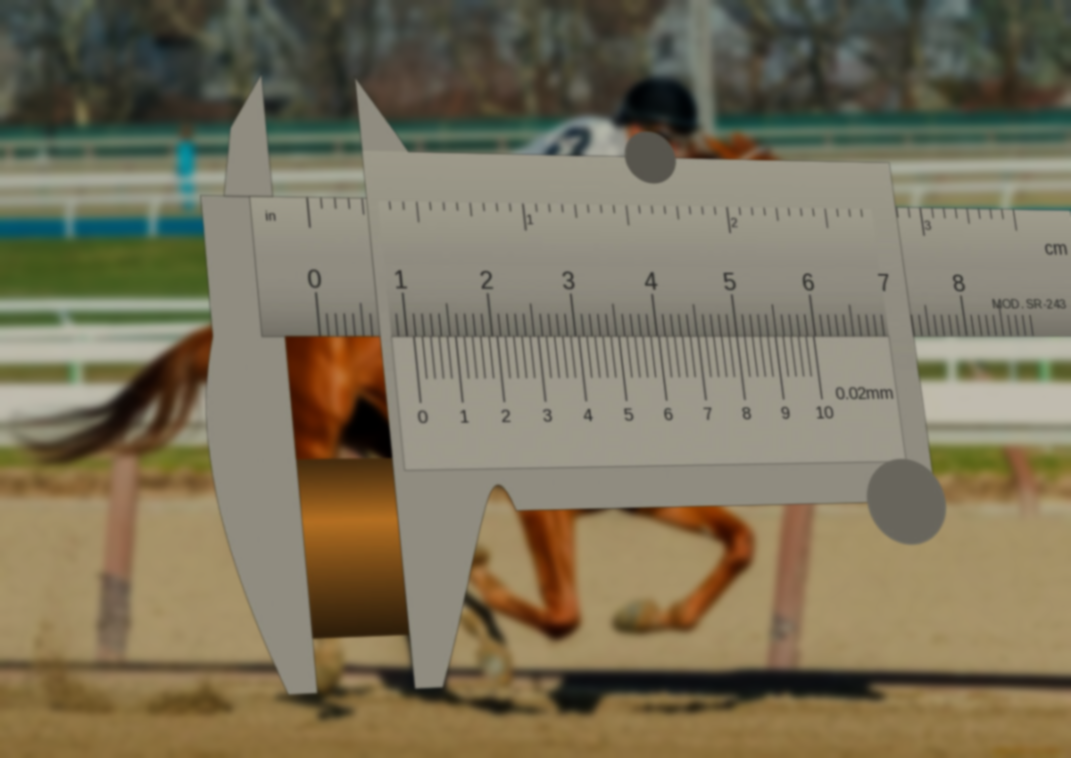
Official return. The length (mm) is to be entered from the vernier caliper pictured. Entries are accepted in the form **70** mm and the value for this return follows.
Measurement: **10.8** mm
